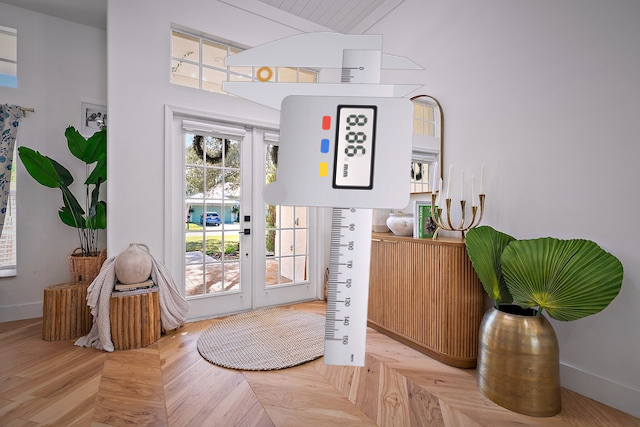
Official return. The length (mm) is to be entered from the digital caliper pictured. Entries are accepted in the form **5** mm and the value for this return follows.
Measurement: **8.86** mm
